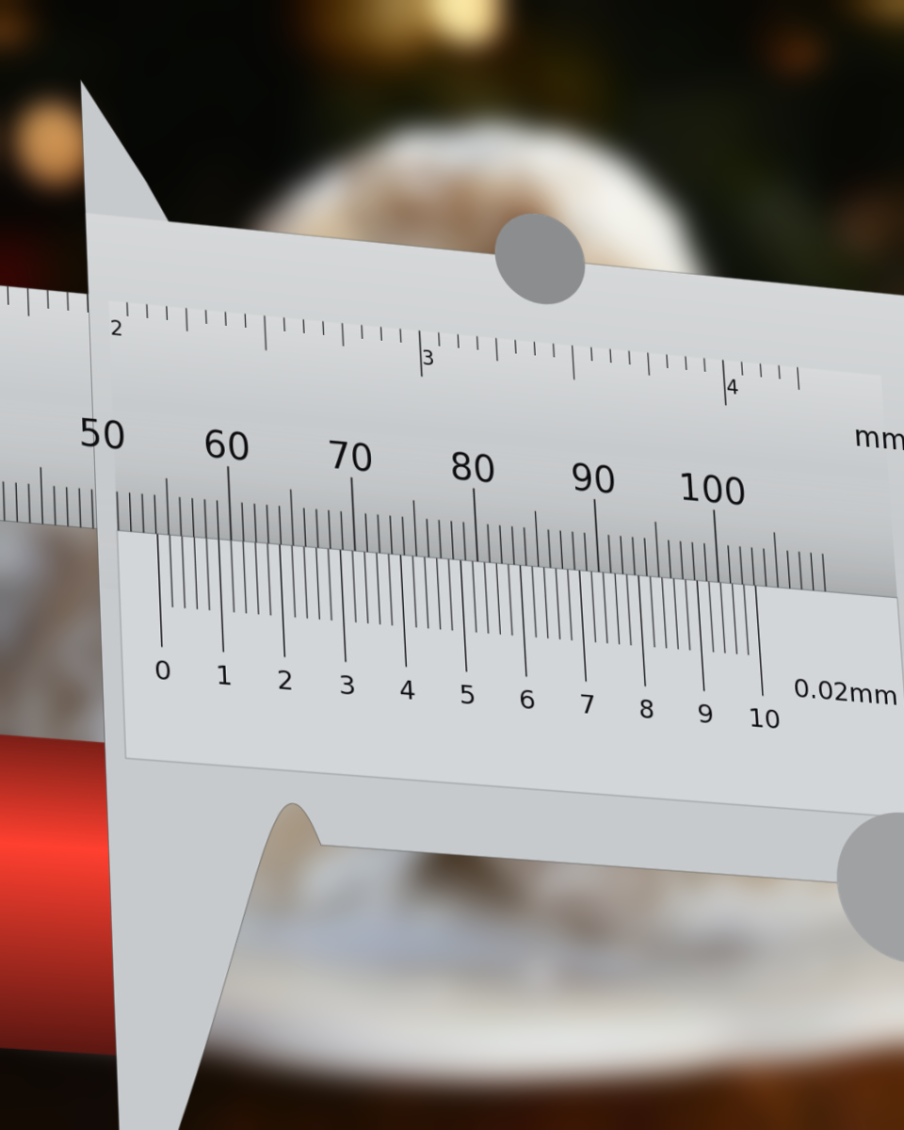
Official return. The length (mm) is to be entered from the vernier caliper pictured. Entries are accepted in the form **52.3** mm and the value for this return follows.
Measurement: **54.1** mm
